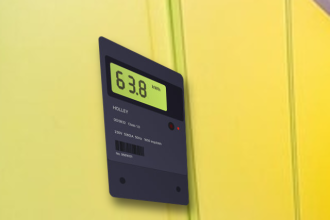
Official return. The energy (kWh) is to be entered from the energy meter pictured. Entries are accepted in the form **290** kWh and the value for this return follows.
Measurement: **63.8** kWh
